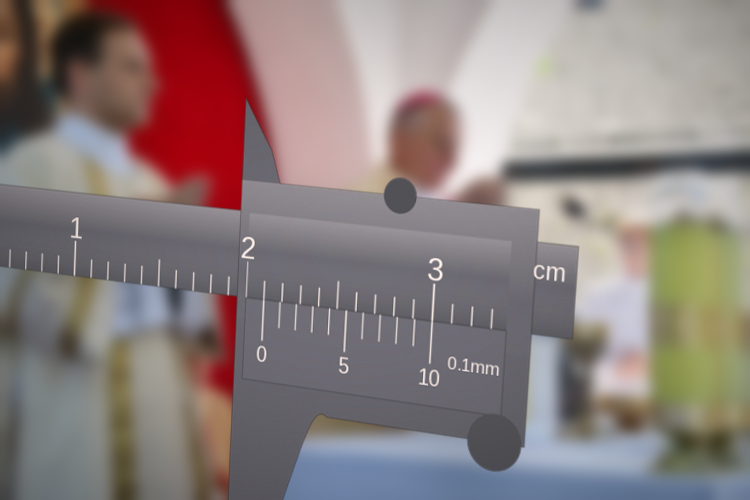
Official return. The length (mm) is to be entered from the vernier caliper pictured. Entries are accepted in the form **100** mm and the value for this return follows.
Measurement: **21.0** mm
